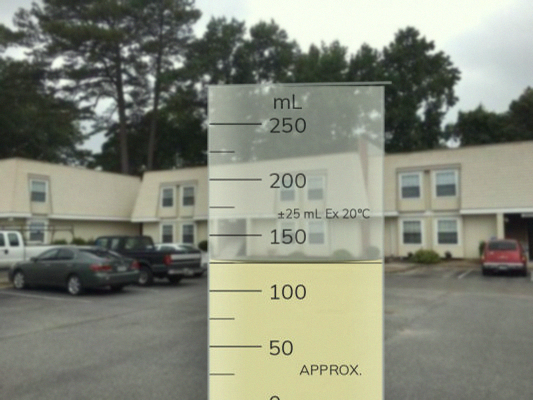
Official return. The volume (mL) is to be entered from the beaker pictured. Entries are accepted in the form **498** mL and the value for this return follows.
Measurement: **125** mL
